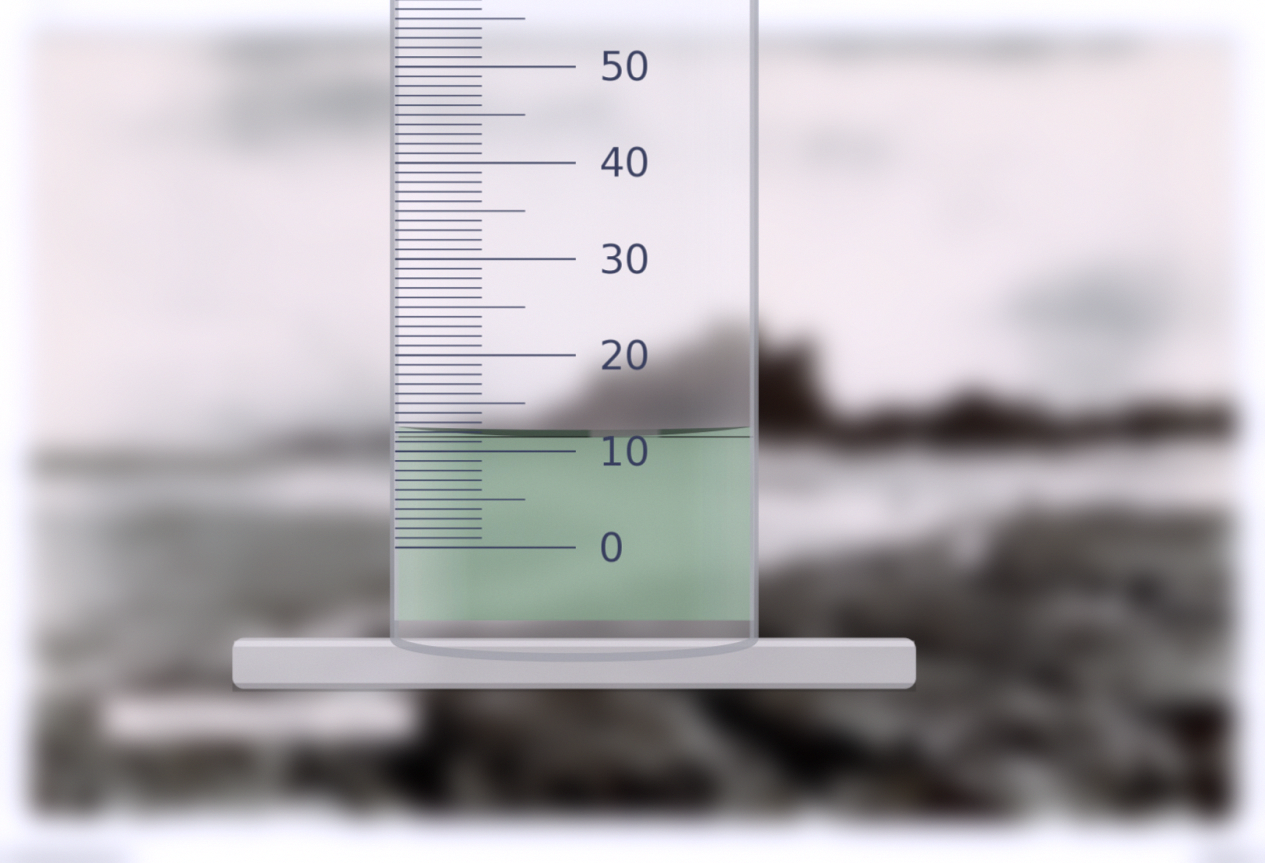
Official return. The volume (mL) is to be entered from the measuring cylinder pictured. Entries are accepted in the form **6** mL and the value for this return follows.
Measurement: **11.5** mL
